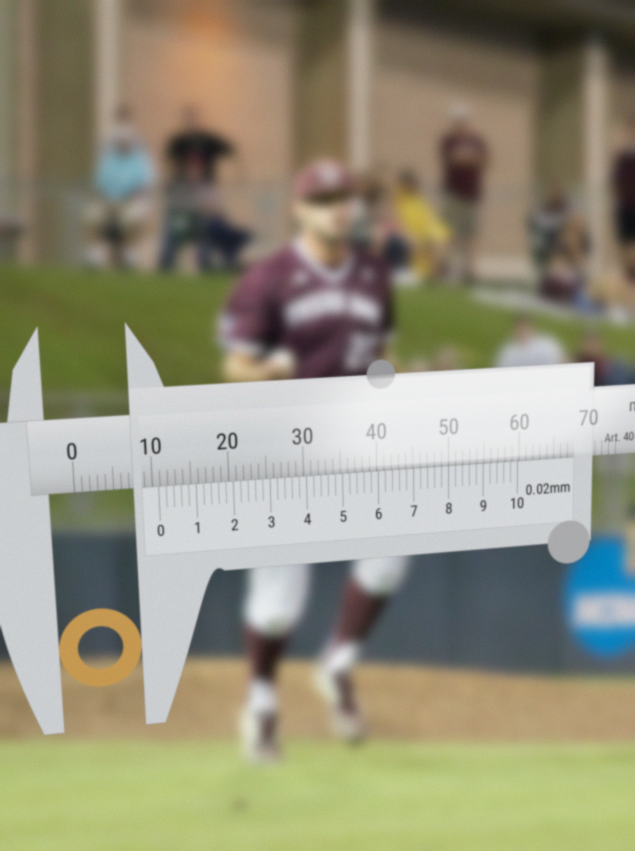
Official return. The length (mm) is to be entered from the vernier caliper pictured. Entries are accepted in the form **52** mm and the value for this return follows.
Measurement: **10.8** mm
